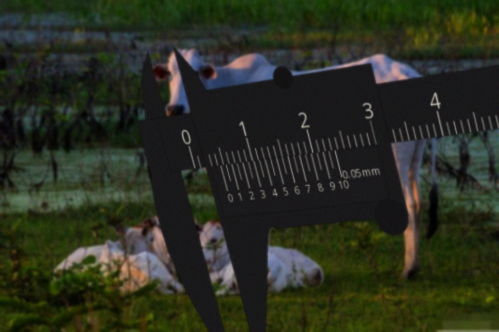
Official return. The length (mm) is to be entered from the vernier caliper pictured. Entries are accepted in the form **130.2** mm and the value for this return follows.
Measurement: **4.5** mm
